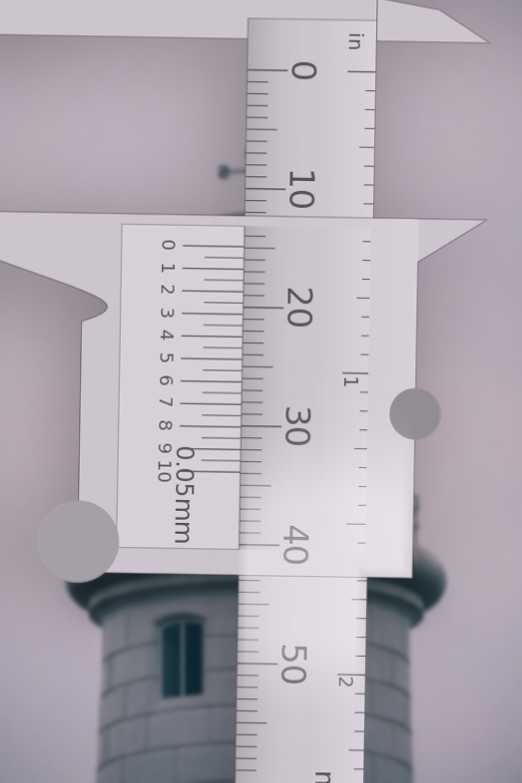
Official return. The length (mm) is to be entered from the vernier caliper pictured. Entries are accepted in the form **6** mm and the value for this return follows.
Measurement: **14.9** mm
